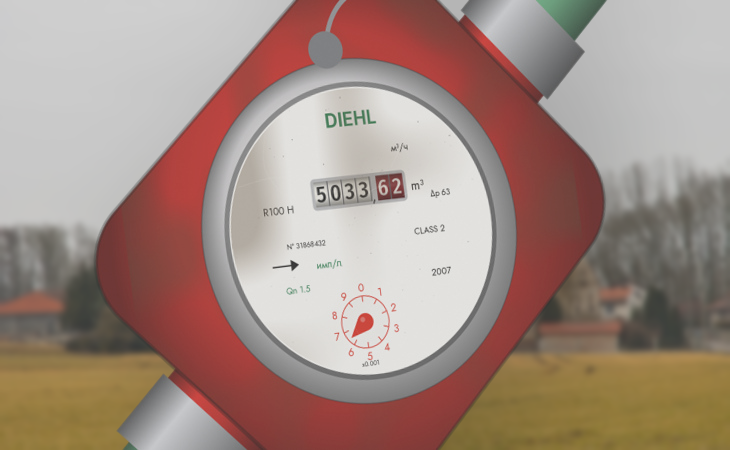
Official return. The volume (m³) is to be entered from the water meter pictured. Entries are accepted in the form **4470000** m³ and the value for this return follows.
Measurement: **5033.626** m³
